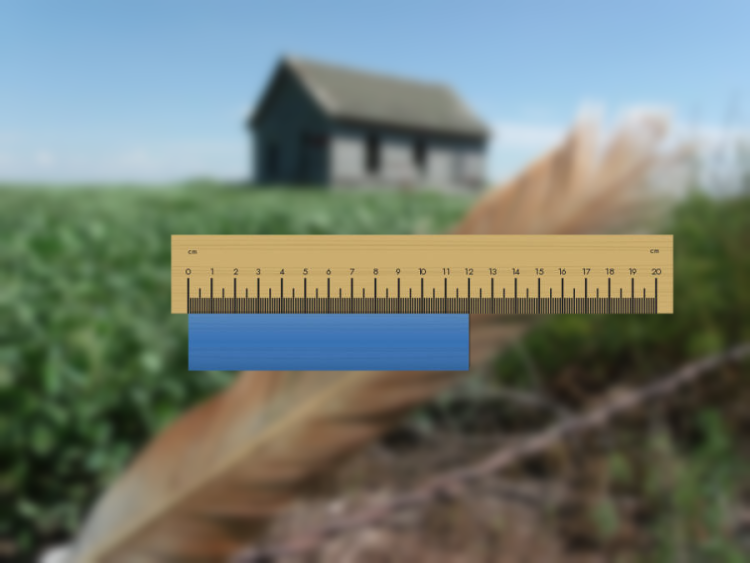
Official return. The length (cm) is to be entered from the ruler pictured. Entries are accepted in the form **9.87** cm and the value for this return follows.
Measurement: **12** cm
